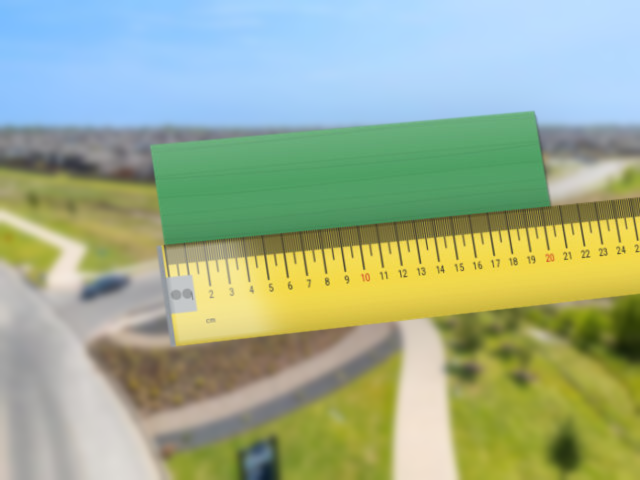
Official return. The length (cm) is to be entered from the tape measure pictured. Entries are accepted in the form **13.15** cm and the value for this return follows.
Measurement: **20.5** cm
